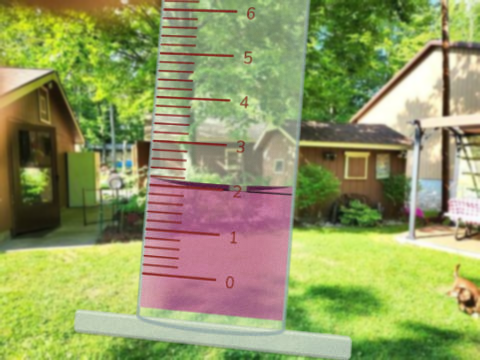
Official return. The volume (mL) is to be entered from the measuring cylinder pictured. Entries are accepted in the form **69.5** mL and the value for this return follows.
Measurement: **2** mL
